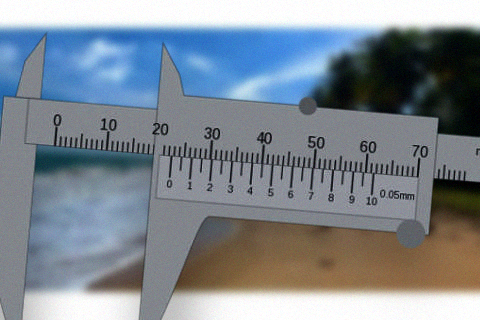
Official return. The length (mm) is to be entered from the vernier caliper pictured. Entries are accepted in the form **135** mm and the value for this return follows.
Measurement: **22.5** mm
